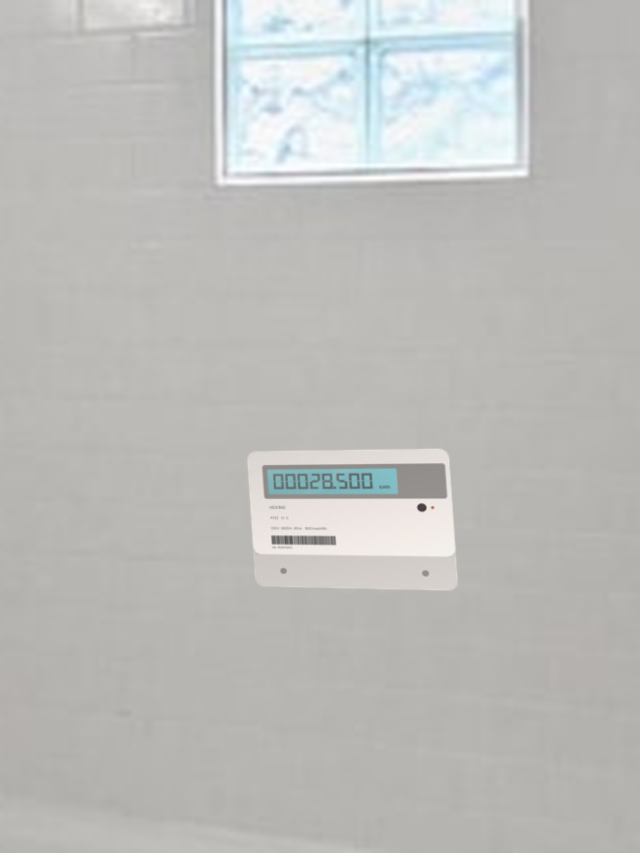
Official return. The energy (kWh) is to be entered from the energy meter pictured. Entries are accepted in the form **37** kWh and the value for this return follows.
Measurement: **28.500** kWh
